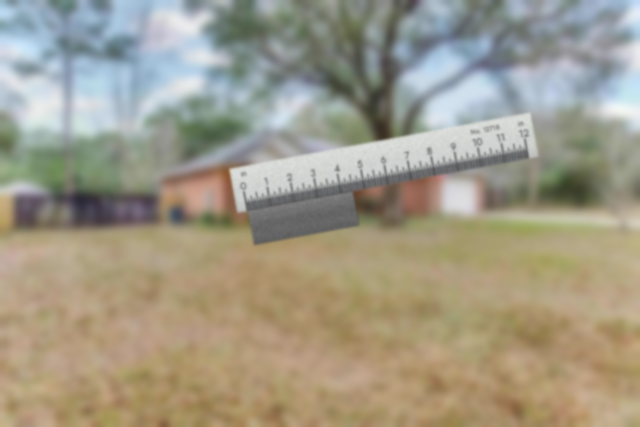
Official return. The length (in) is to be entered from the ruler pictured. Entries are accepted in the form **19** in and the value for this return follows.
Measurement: **4.5** in
